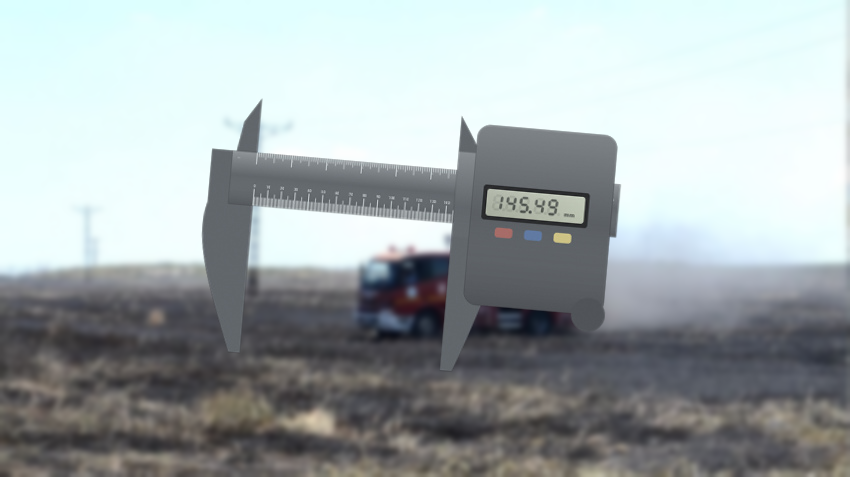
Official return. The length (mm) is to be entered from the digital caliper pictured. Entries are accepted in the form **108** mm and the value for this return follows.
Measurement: **145.49** mm
